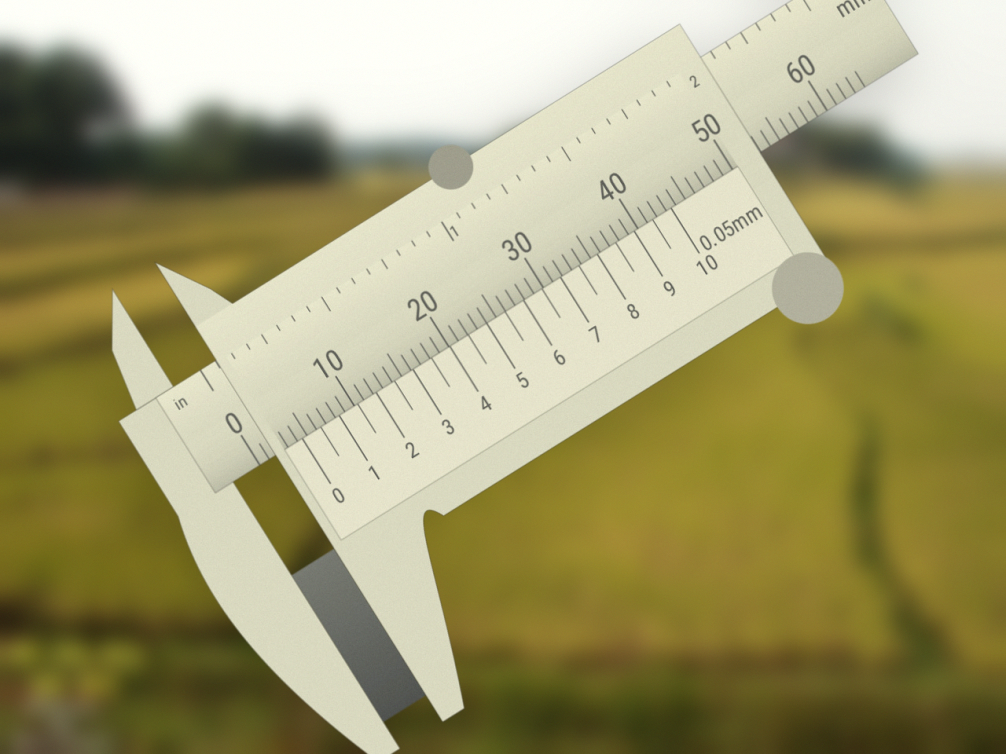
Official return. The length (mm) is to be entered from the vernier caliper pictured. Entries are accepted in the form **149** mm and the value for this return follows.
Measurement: **4.5** mm
